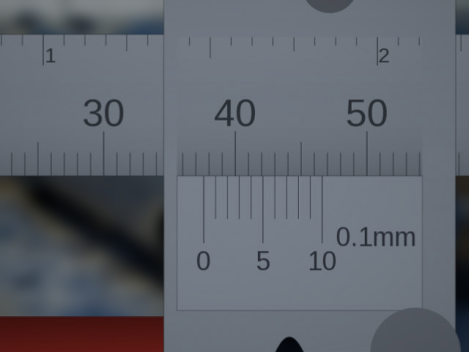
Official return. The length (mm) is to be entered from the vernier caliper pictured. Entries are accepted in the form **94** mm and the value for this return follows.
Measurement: **37.6** mm
